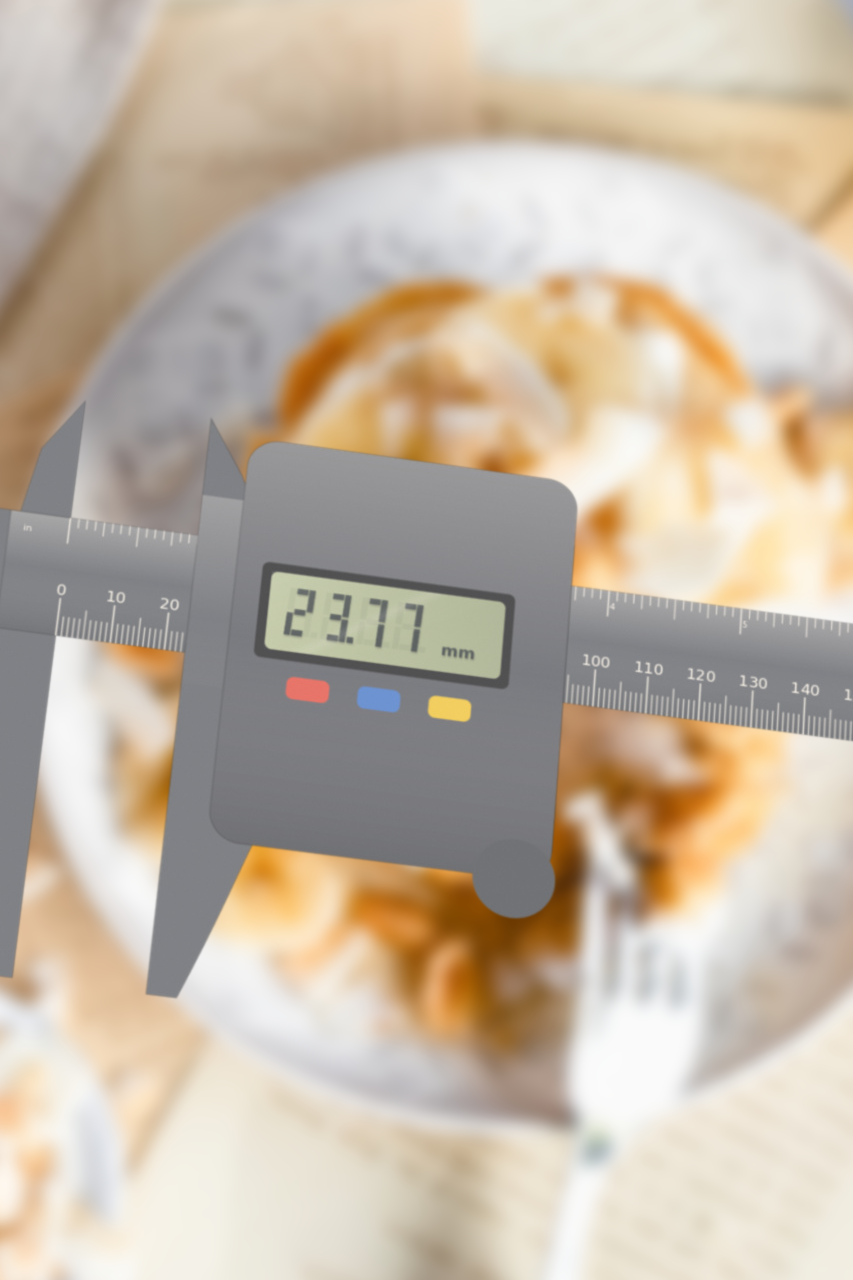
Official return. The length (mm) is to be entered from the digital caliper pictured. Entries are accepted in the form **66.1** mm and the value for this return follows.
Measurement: **23.77** mm
